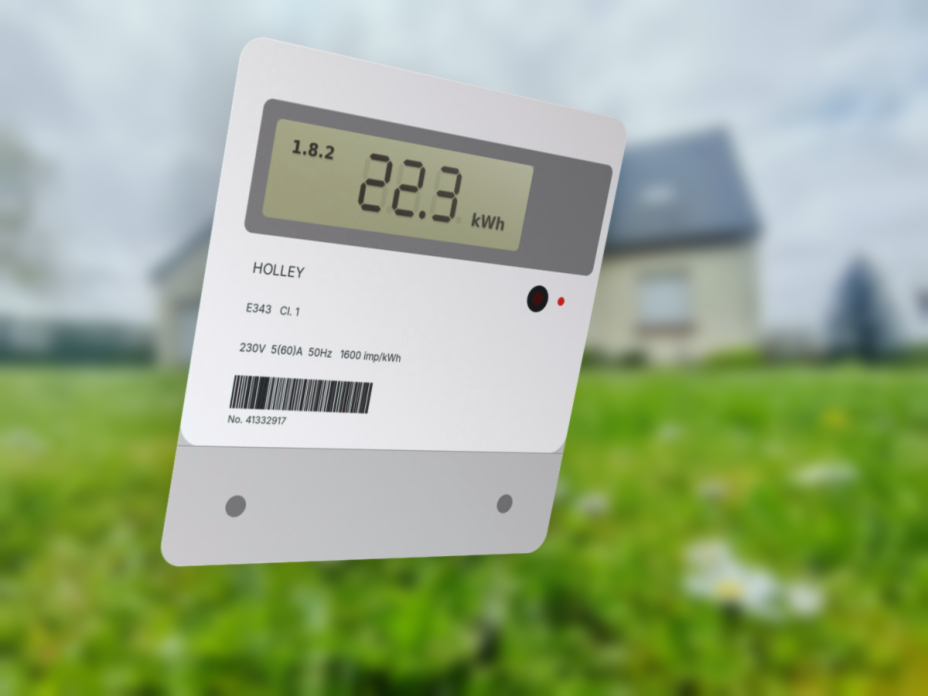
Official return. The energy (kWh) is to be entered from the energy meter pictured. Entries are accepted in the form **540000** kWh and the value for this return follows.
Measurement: **22.3** kWh
